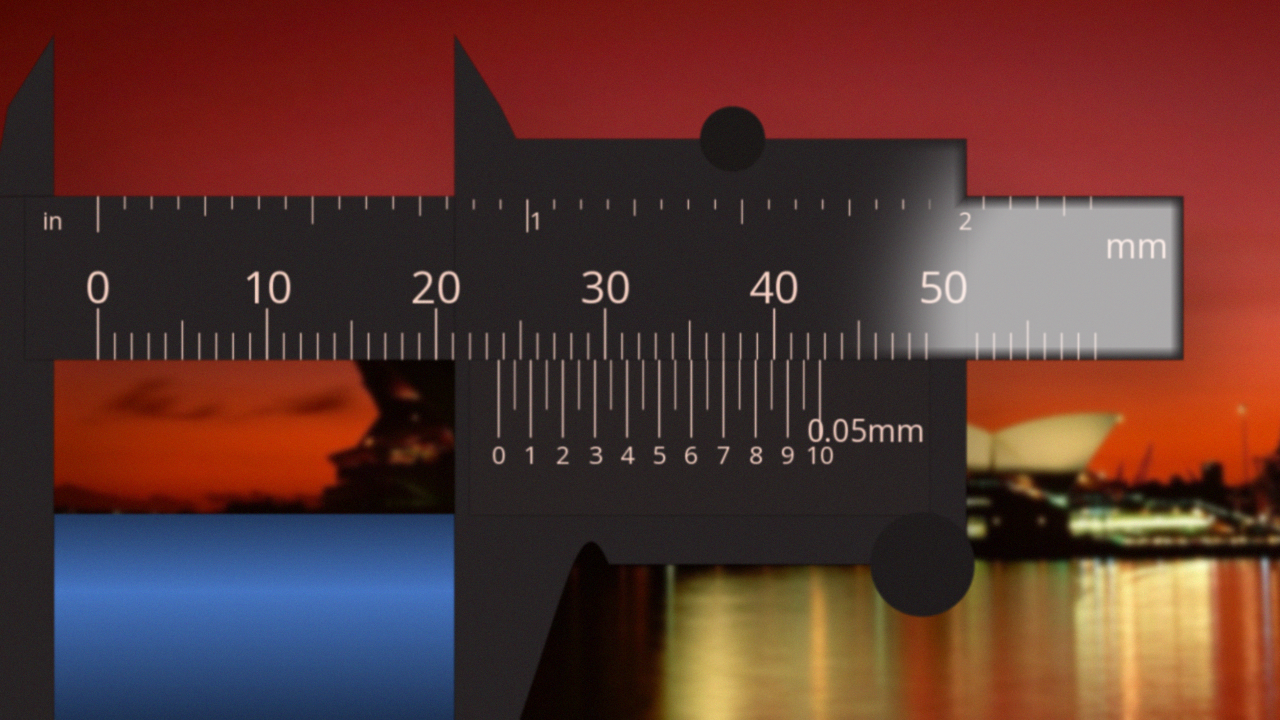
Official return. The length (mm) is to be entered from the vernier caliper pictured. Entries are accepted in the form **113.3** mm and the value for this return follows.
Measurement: **23.7** mm
